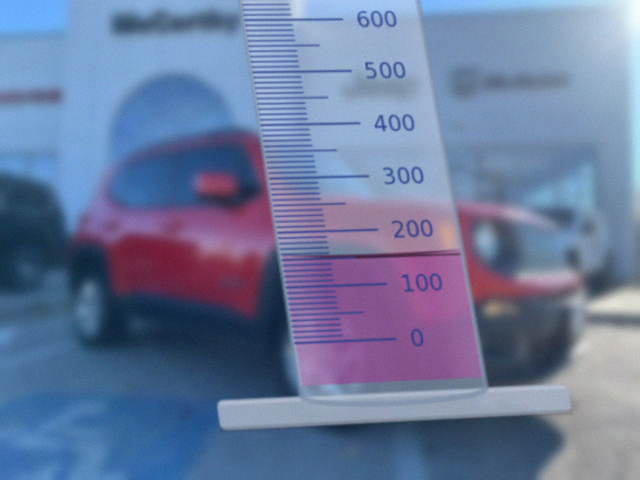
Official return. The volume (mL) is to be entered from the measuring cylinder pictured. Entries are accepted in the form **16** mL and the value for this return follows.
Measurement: **150** mL
